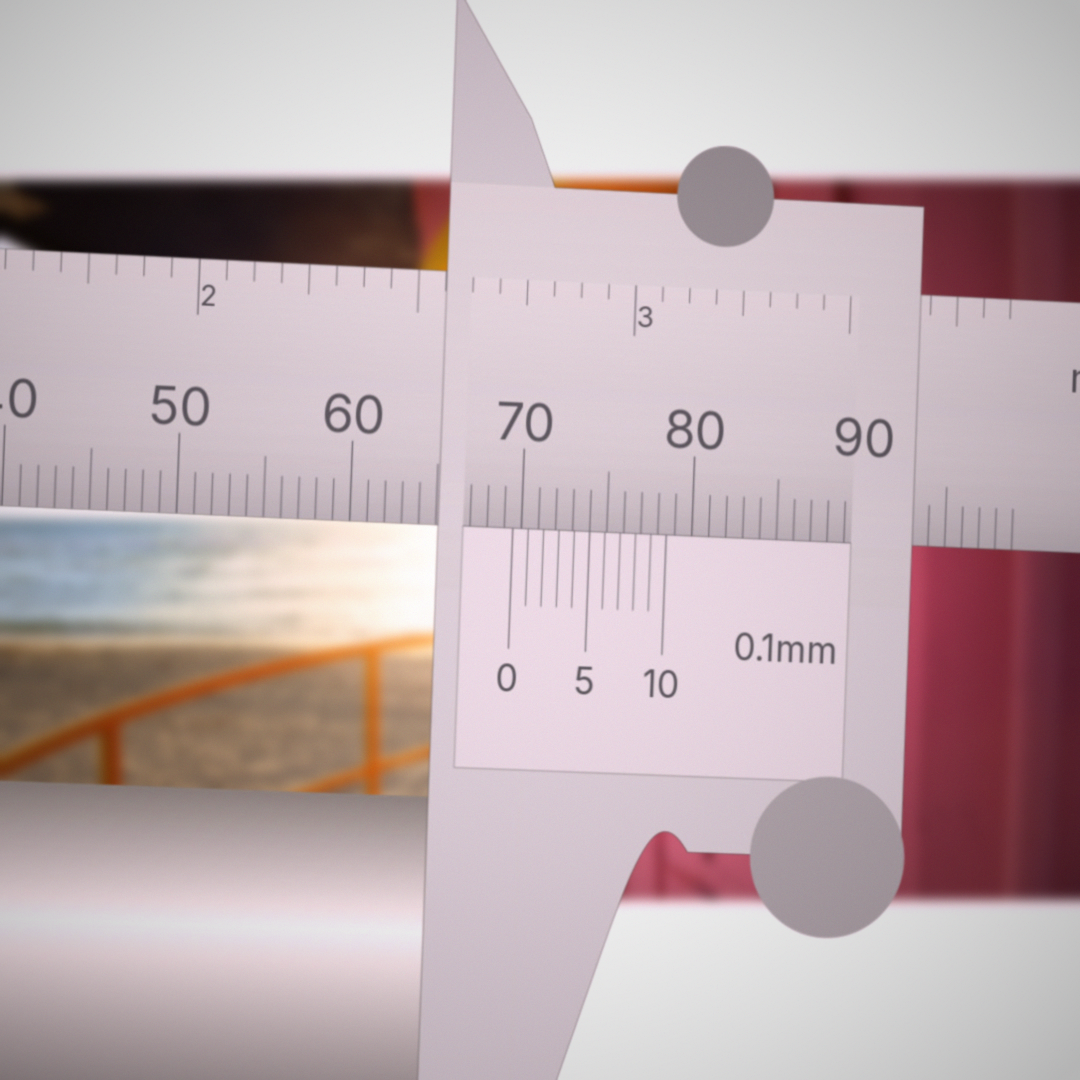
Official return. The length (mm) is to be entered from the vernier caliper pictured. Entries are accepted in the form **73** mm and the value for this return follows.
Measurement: **69.5** mm
